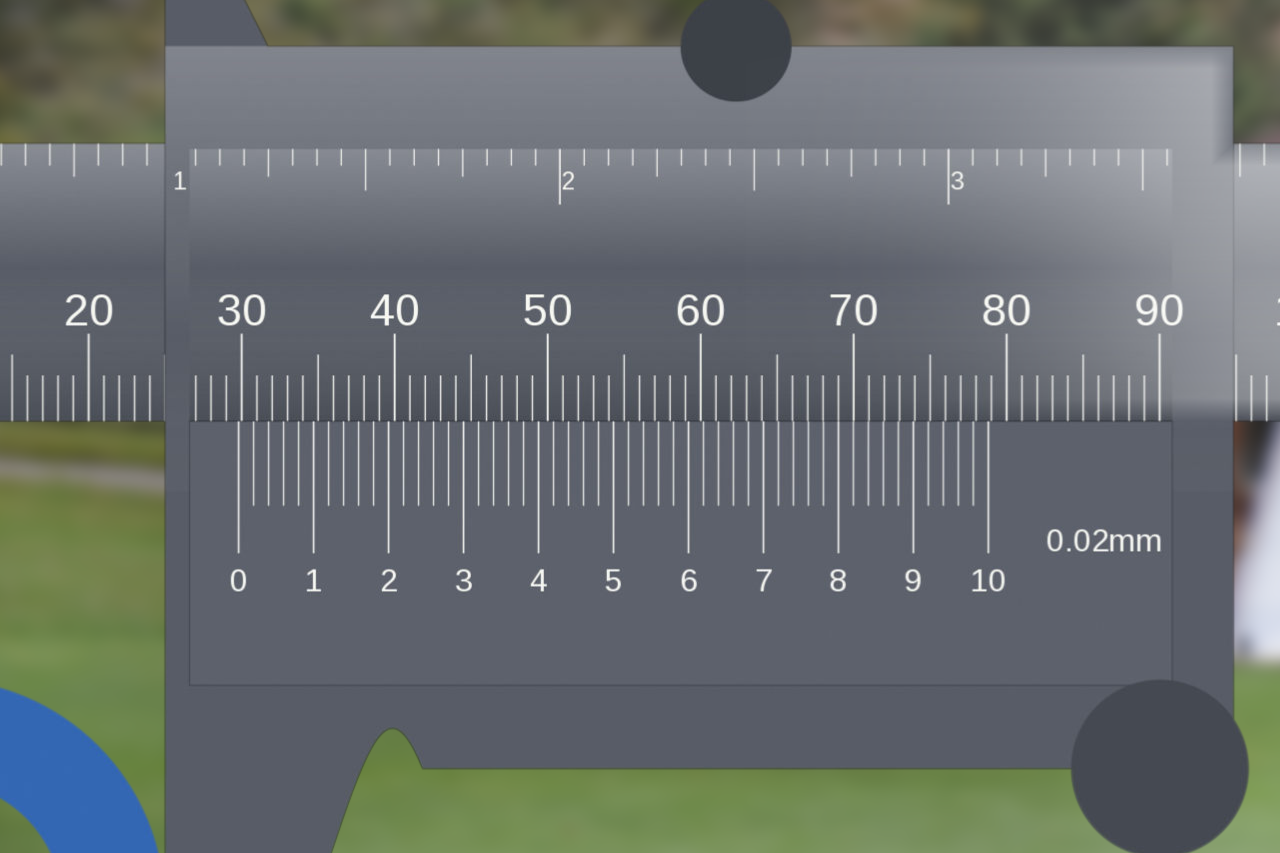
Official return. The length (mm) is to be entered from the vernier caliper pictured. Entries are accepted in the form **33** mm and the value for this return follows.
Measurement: **29.8** mm
